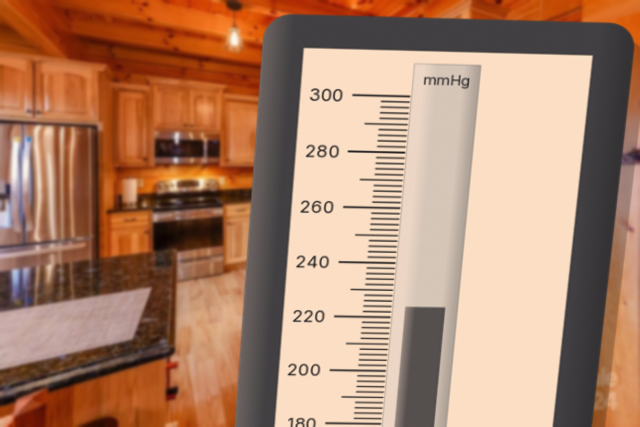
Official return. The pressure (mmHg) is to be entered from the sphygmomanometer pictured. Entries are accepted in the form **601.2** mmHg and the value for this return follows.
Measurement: **224** mmHg
